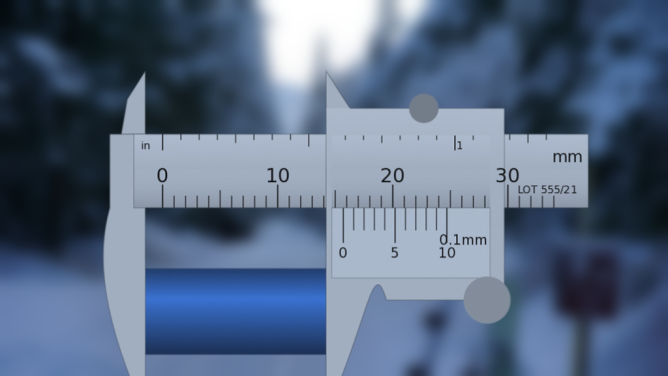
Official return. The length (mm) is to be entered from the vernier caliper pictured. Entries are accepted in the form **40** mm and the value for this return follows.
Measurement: **15.7** mm
